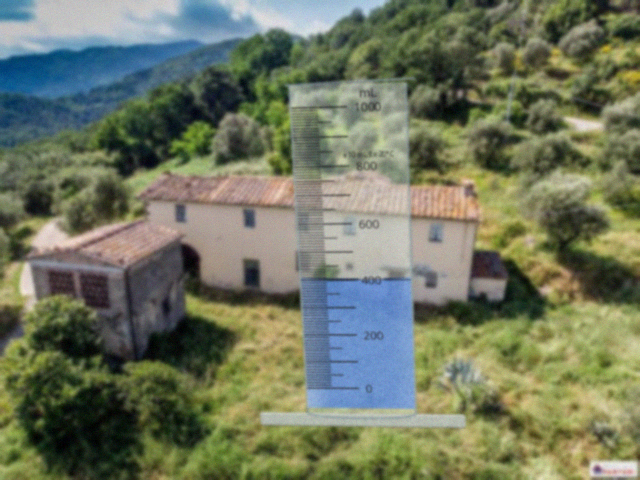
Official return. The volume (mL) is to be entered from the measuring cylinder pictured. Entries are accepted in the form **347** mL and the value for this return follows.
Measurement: **400** mL
